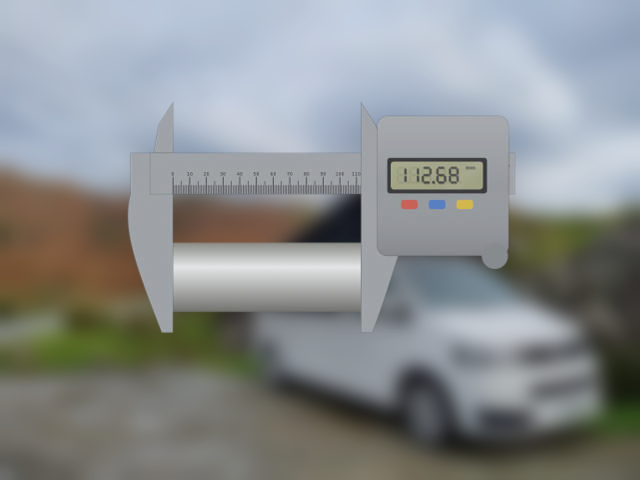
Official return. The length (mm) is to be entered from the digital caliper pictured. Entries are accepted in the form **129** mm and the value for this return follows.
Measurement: **112.68** mm
